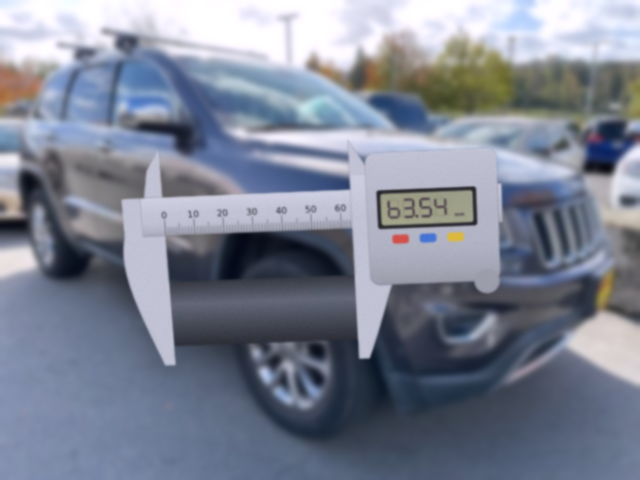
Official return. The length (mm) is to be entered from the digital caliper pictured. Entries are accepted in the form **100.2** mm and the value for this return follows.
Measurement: **63.54** mm
